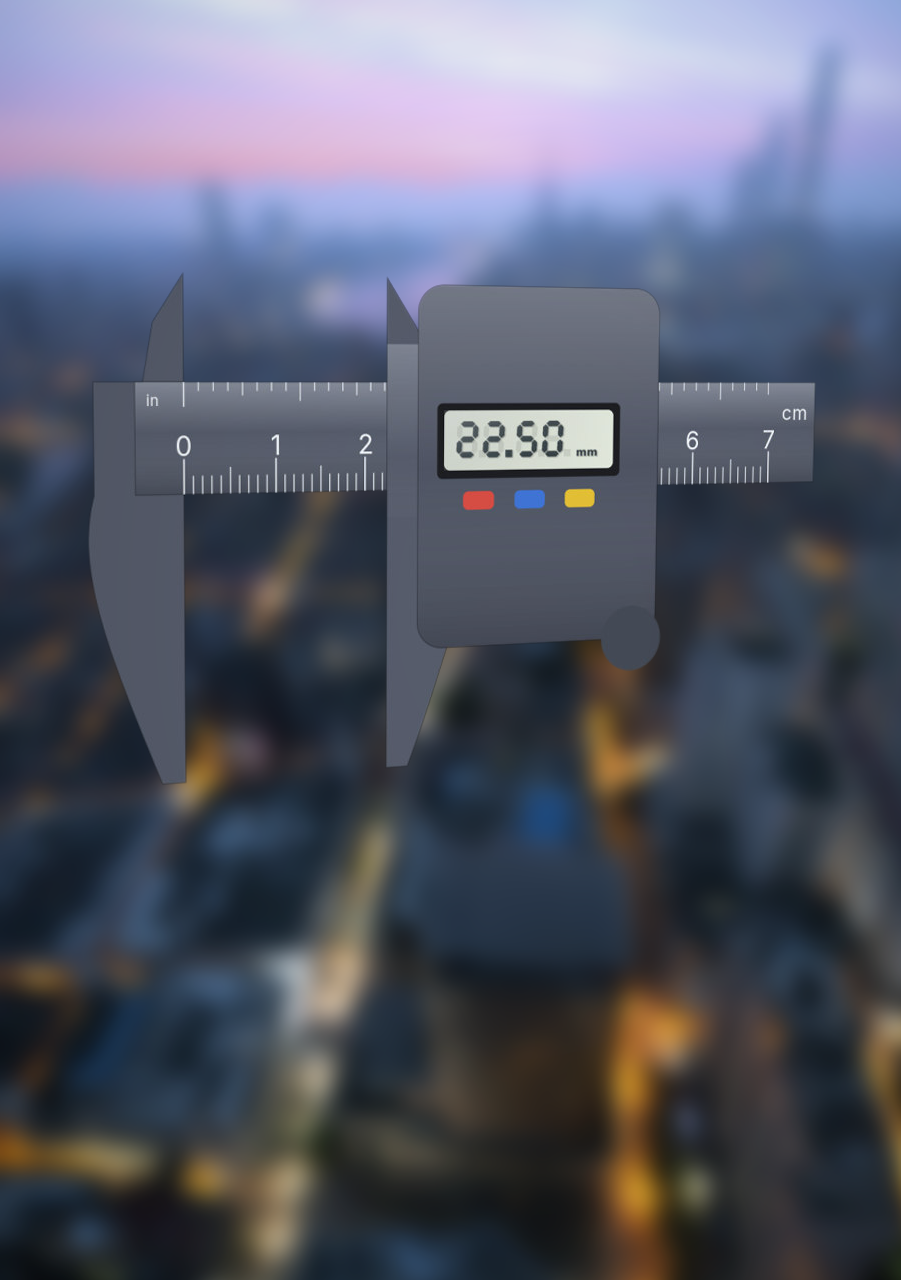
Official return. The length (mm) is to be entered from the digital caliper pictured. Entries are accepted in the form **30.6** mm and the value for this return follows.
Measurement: **22.50** mm
